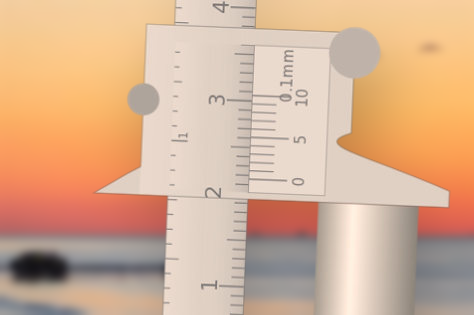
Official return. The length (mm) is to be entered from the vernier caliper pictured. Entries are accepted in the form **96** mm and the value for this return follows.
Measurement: **21.6** mm
